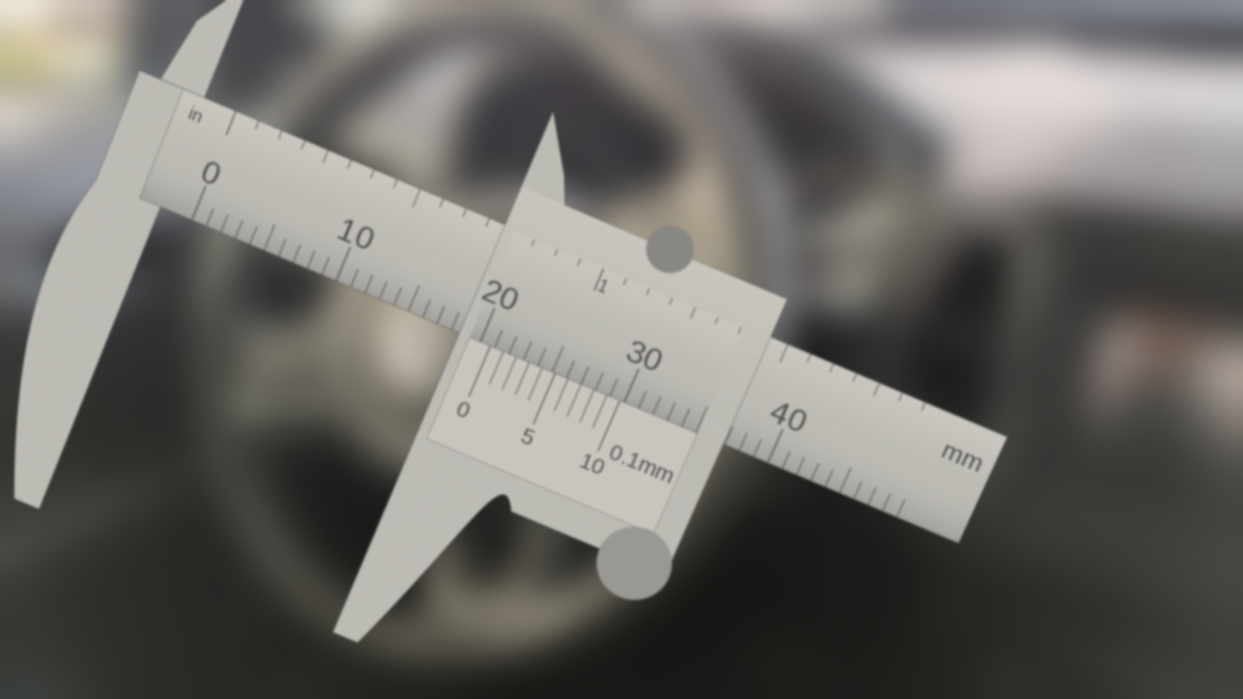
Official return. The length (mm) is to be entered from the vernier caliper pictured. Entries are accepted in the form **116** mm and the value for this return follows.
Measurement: **20.7** mm
